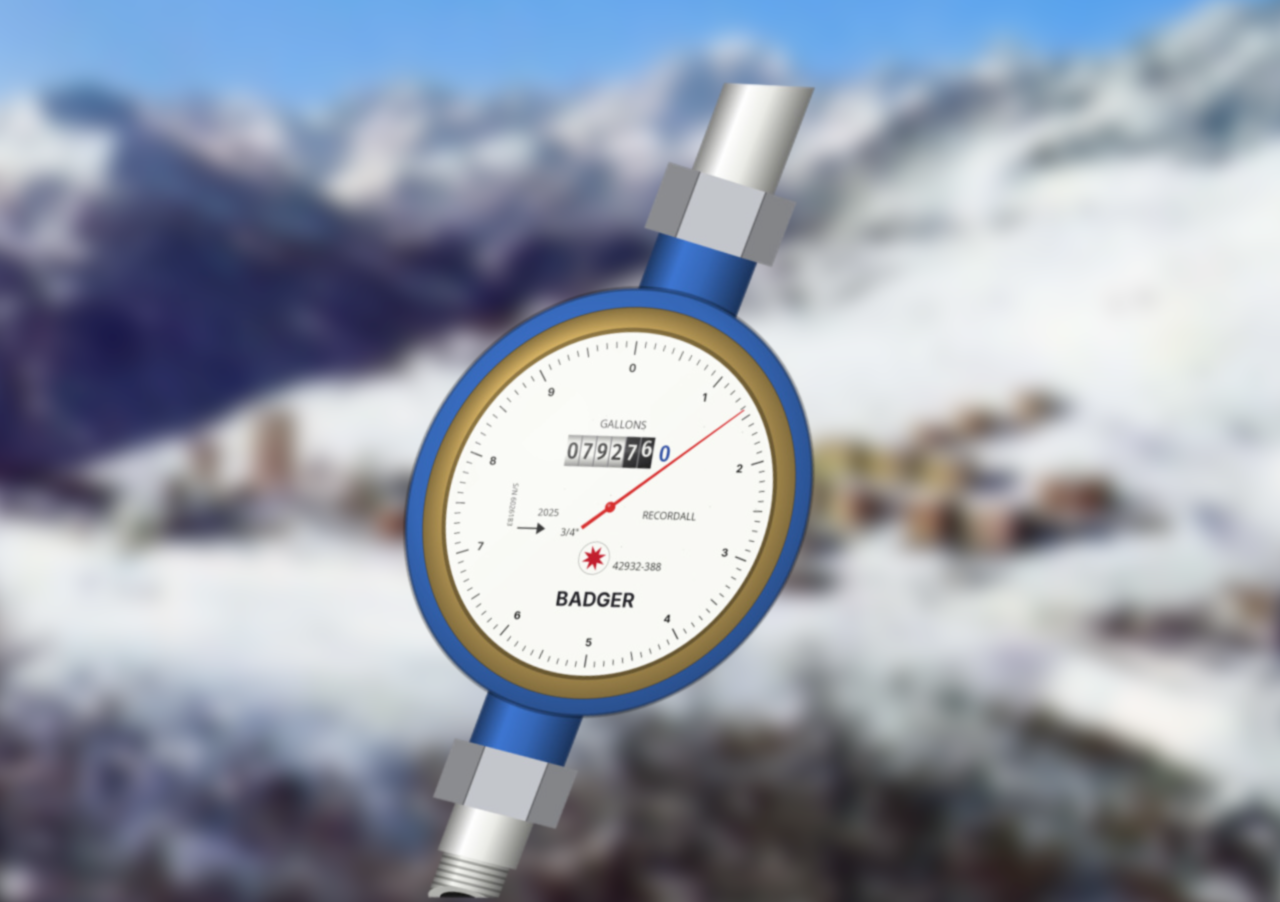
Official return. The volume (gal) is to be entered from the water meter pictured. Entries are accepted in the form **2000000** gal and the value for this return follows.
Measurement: **792761.4** gal
